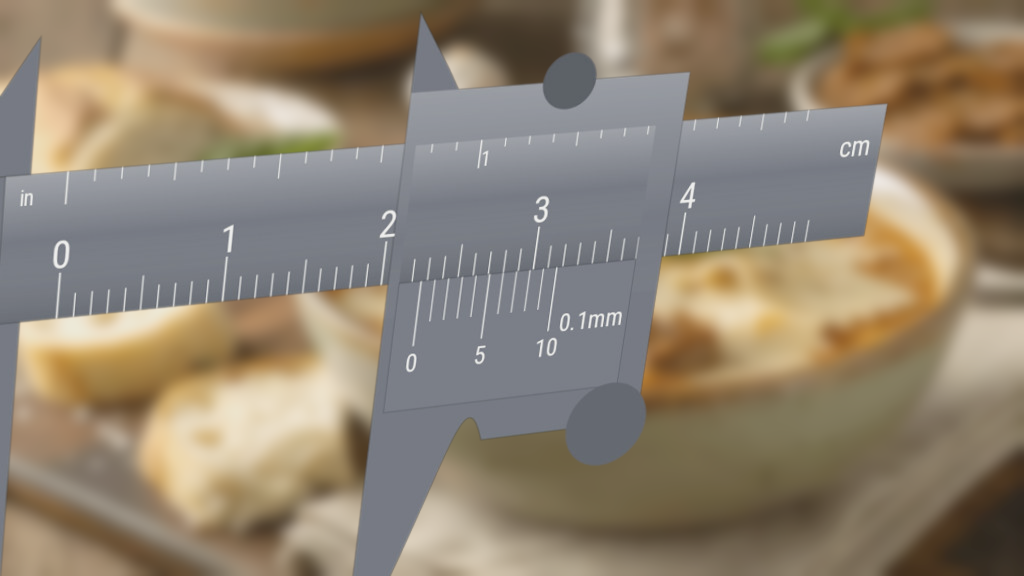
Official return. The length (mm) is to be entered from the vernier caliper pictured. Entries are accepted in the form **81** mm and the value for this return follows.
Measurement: **22.6** mm
